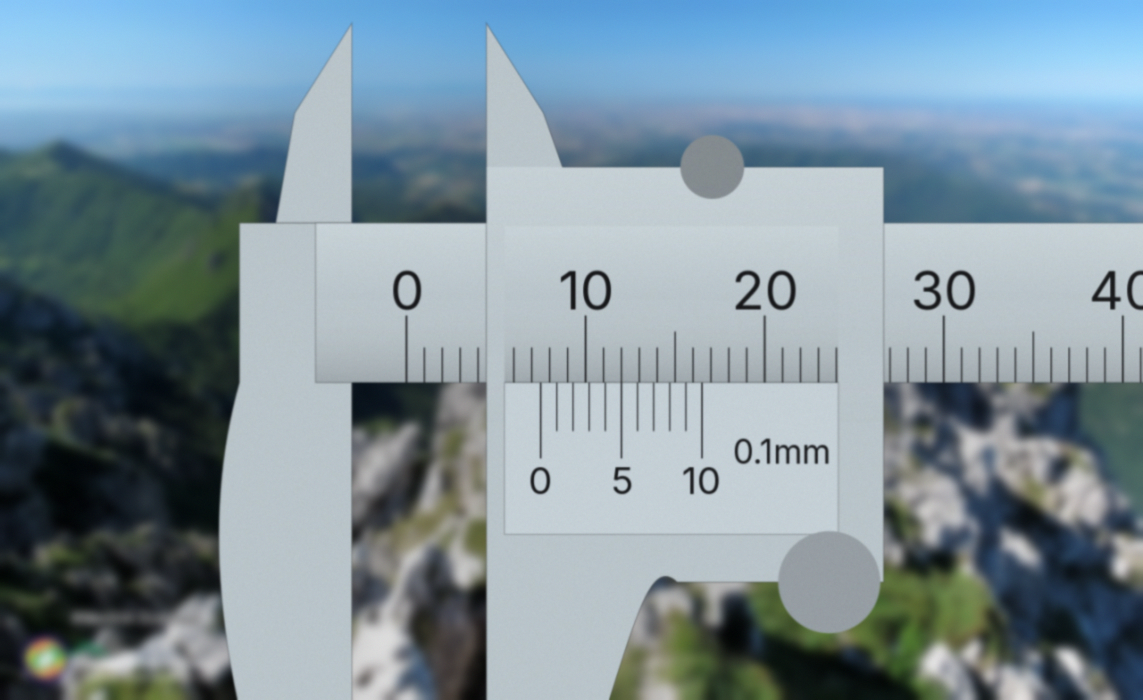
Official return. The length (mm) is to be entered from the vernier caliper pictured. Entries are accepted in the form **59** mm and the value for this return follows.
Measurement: **7.5** mm
